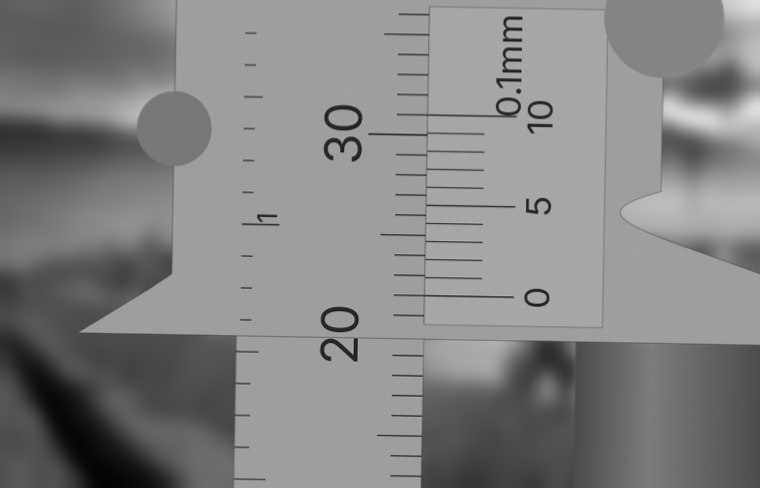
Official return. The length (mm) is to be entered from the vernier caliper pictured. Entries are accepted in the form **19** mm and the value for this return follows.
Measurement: **22.0** mm
